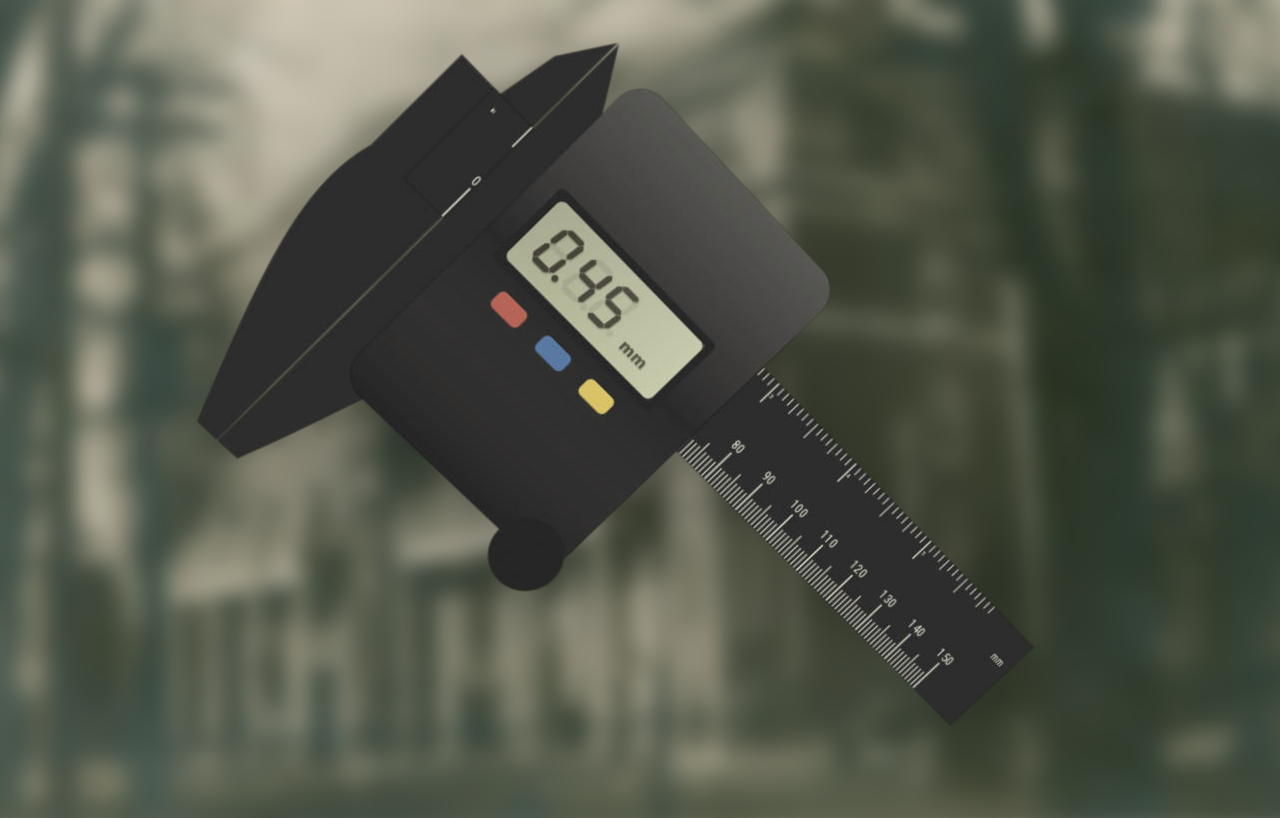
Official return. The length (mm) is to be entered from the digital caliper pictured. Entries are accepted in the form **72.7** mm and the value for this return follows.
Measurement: **0.45** mm
